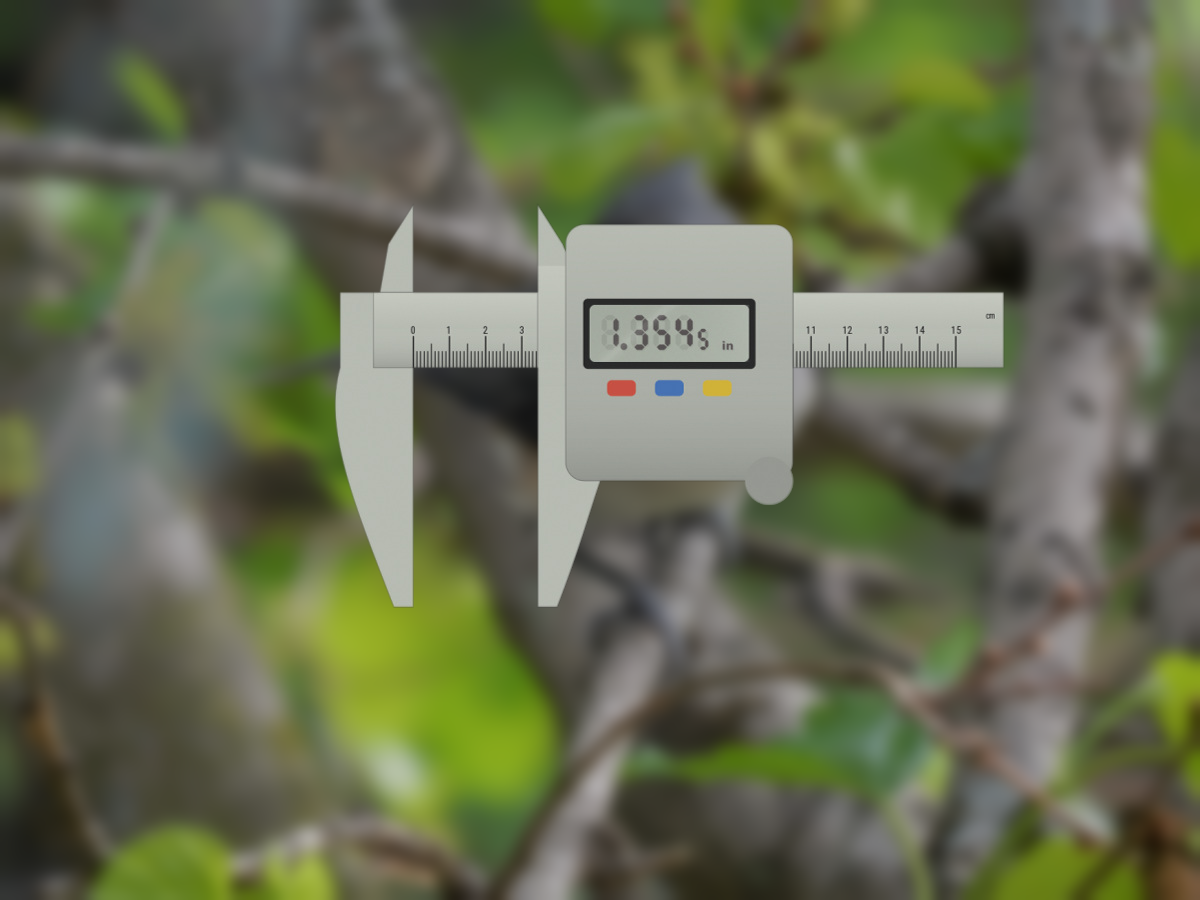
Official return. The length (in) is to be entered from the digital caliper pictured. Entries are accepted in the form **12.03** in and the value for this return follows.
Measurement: **1.3545** in
